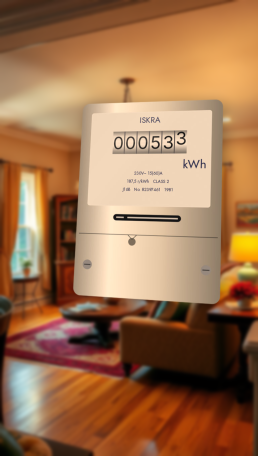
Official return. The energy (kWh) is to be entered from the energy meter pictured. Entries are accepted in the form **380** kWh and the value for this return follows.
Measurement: **533** kWh
